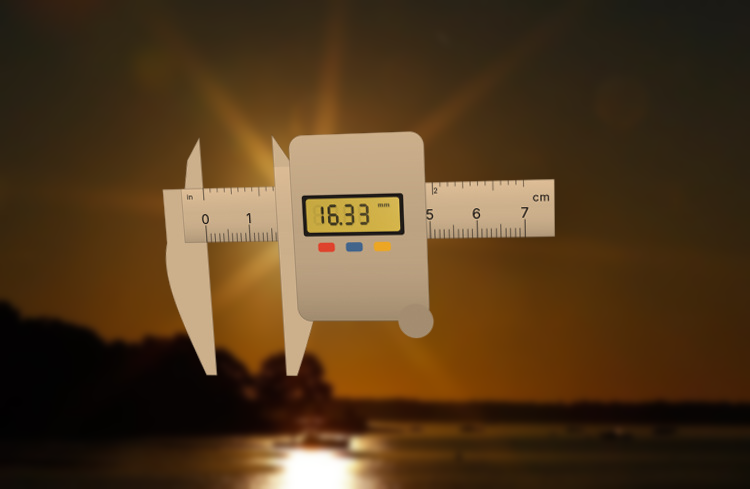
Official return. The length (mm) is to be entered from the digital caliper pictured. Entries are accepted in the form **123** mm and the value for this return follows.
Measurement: **16.33** mm
